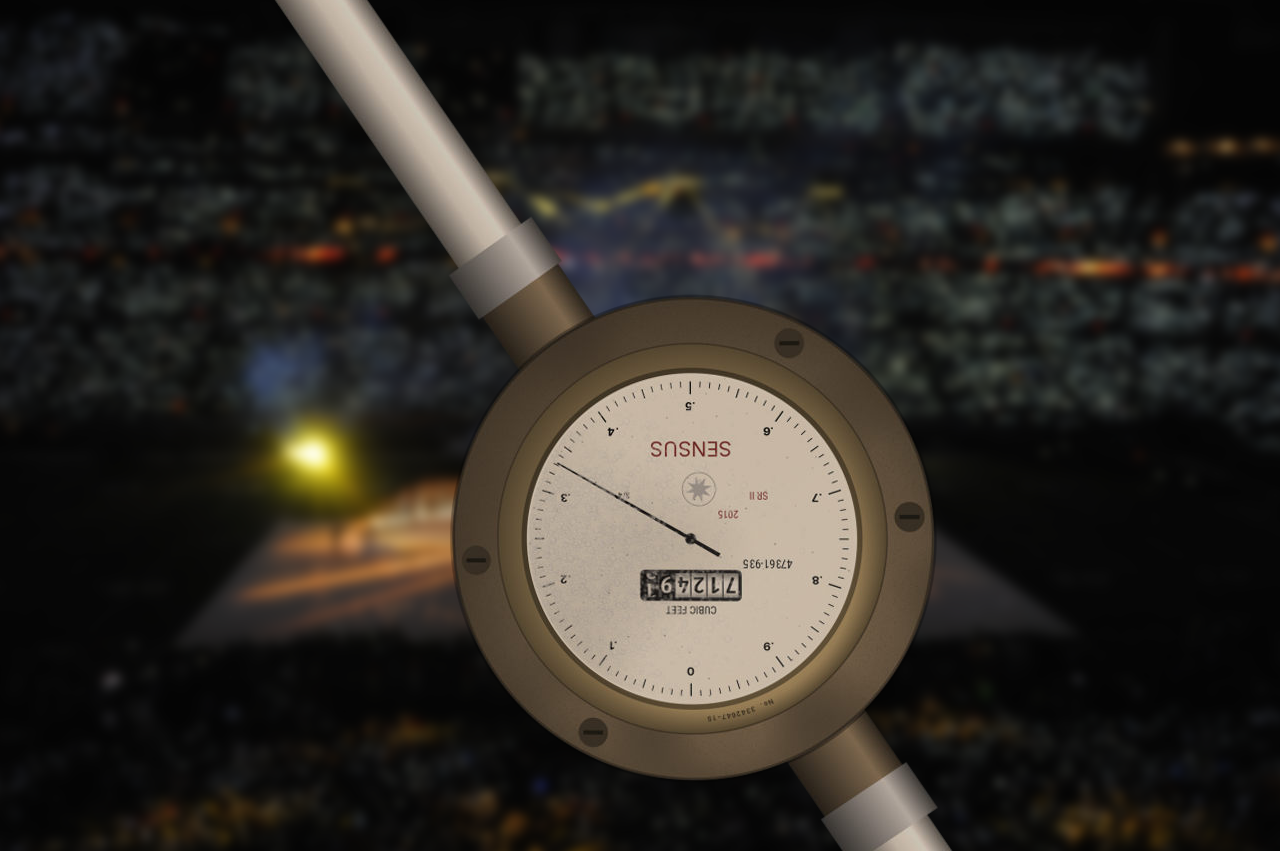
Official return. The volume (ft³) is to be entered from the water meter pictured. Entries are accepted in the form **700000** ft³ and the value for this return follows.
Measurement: **712491.33** ft³
